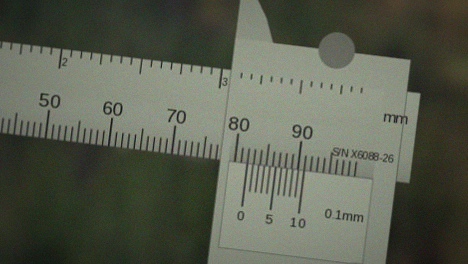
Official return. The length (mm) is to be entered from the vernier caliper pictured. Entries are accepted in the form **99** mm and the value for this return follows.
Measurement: **82.0** mm
